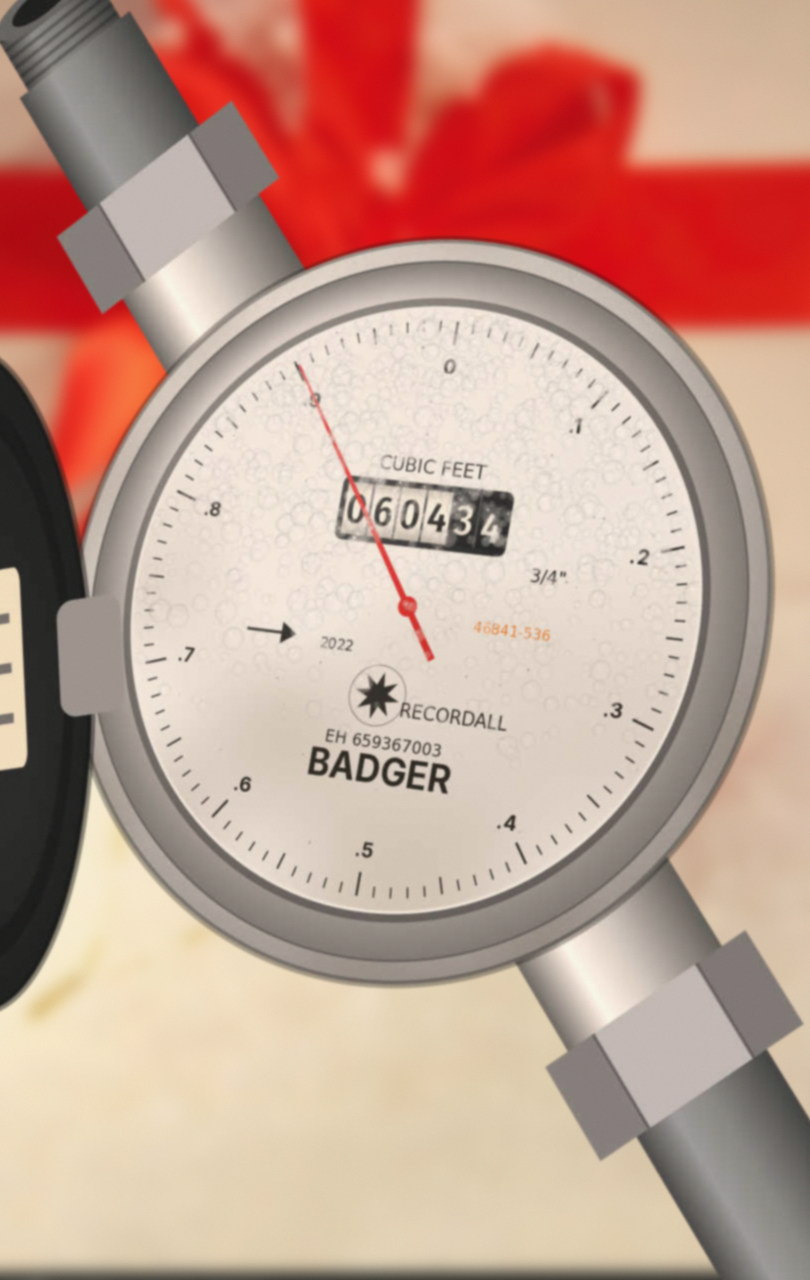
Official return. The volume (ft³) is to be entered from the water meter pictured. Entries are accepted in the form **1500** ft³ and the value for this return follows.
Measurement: **60433.90** ft³
